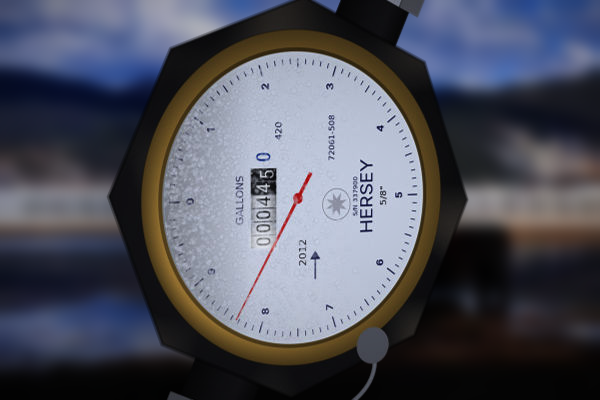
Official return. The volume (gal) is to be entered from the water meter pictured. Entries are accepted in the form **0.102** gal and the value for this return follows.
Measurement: **4448.3** gal
